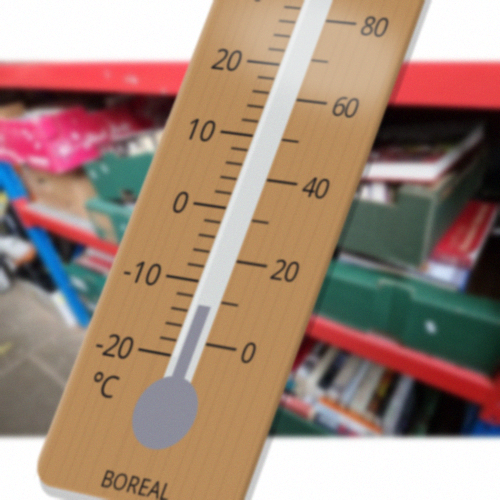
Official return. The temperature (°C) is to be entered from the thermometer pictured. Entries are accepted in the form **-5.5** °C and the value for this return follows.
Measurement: **-13** °C
